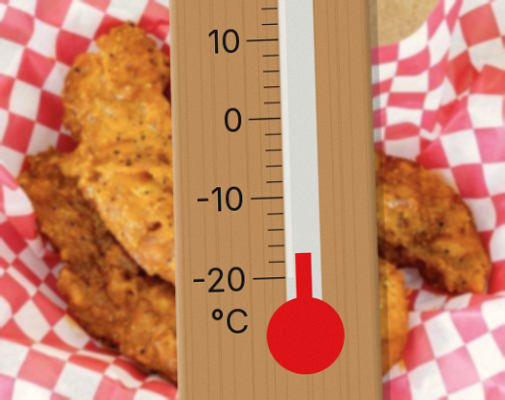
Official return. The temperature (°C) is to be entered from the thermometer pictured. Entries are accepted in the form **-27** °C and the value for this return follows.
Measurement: **-17** °C
